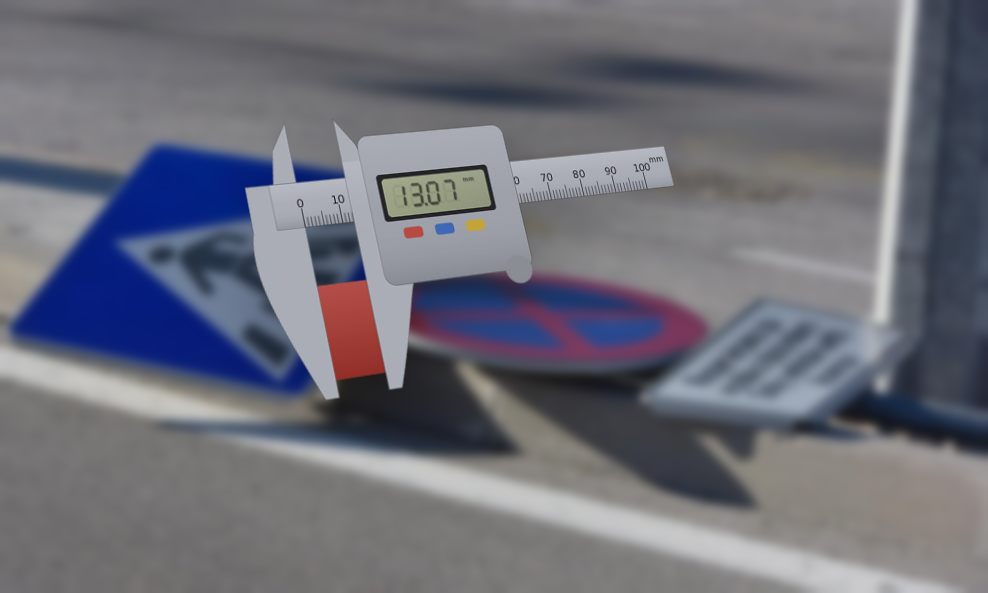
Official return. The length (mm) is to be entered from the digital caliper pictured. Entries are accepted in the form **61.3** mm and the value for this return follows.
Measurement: **13.07** mm
